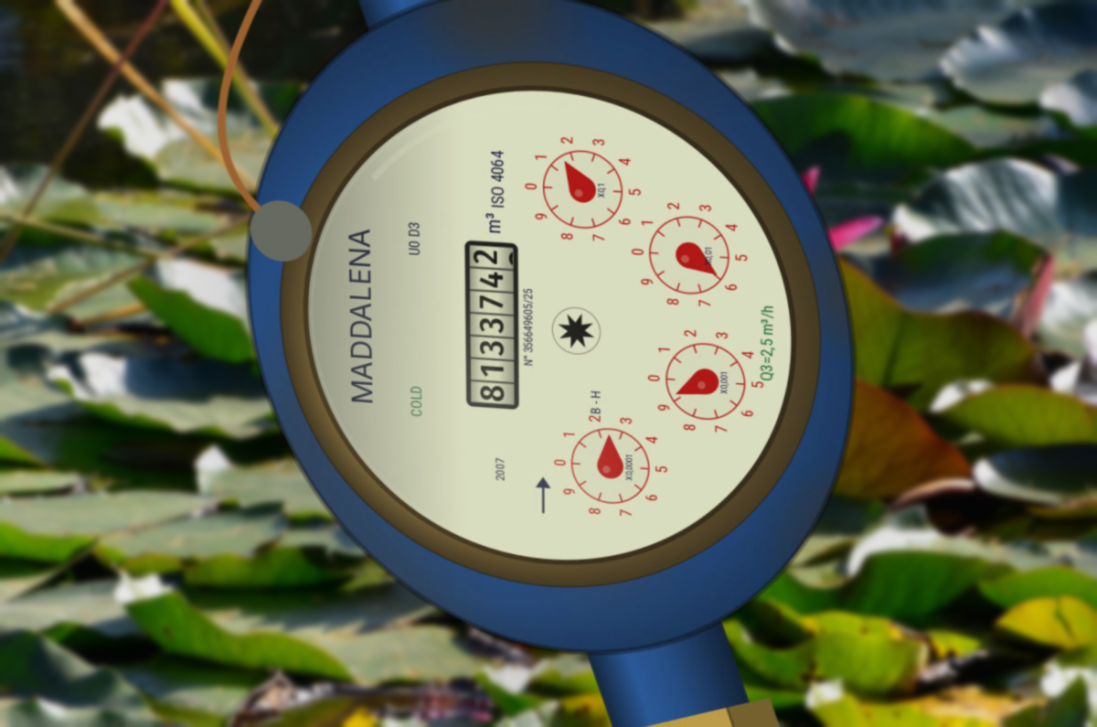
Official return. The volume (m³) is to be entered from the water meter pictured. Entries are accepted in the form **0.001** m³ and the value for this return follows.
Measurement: **8133742.1592** m³
